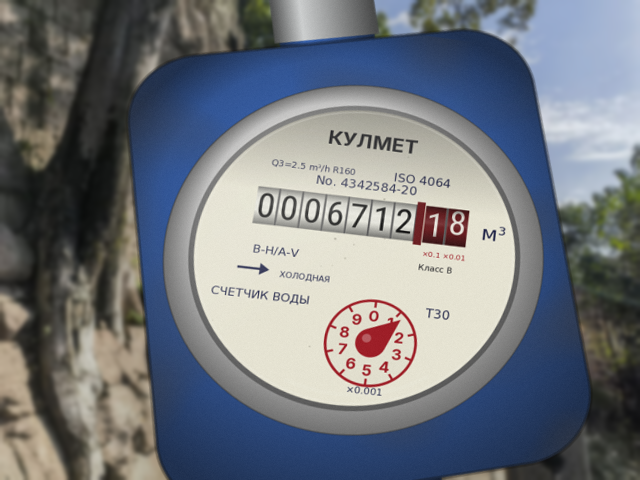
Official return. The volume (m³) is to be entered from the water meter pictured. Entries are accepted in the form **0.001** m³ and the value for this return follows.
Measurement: **6712.181** m³
